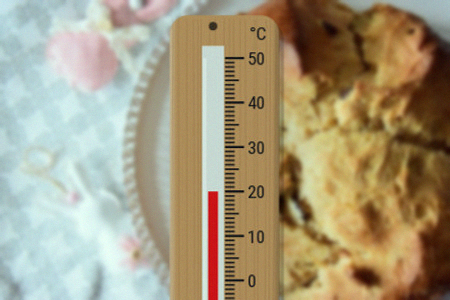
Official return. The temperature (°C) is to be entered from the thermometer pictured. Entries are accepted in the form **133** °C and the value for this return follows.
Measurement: **20** °C
